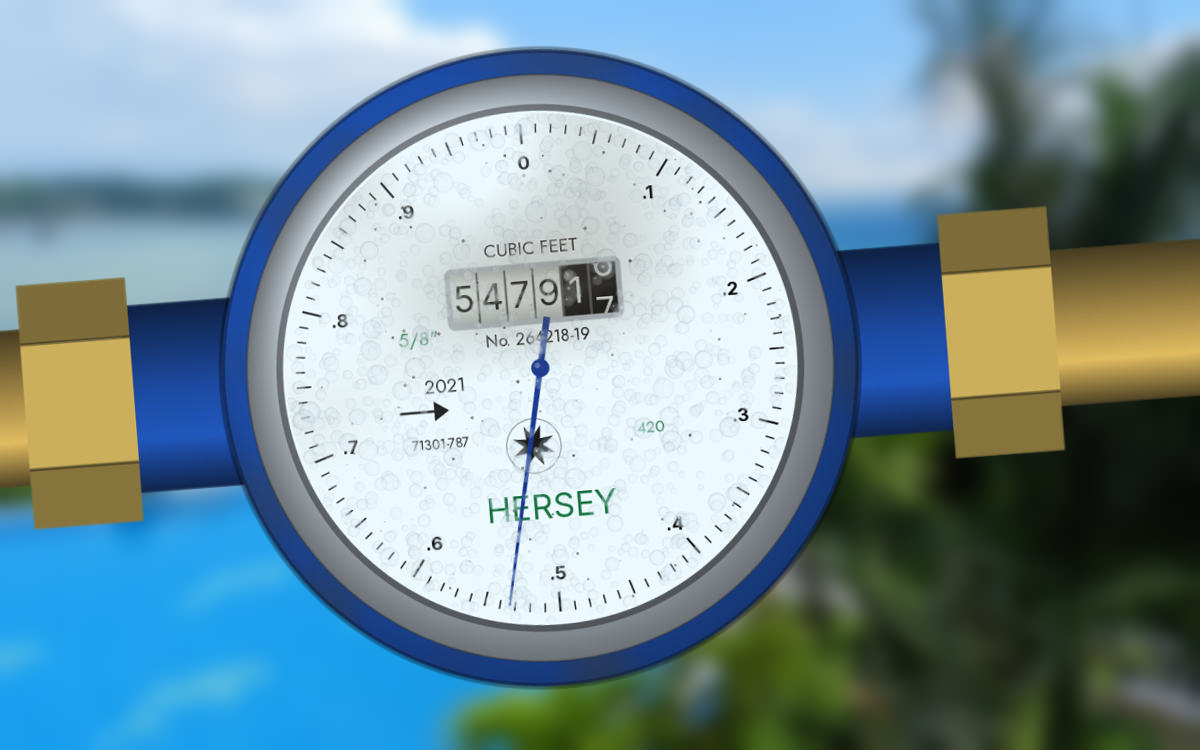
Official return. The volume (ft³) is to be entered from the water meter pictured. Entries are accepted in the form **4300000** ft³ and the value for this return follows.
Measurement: **547916.53** ft³
